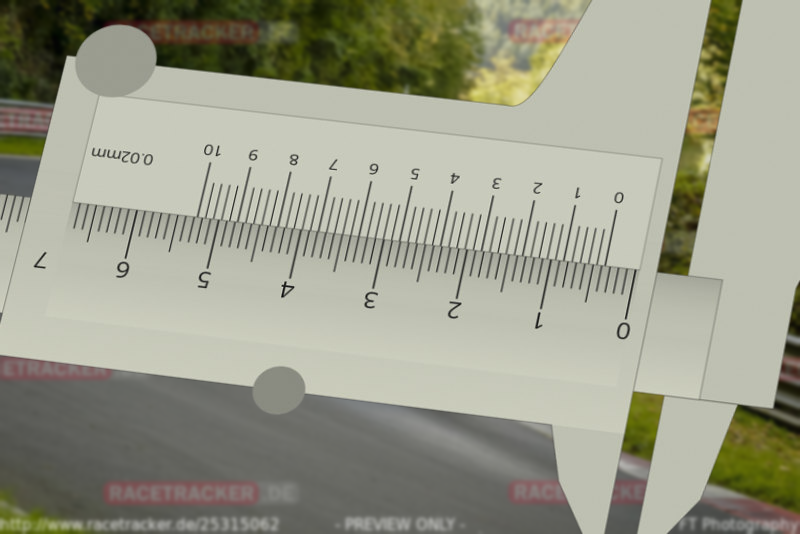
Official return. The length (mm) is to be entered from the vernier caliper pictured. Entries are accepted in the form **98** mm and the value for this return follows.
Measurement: **3.6** mm
